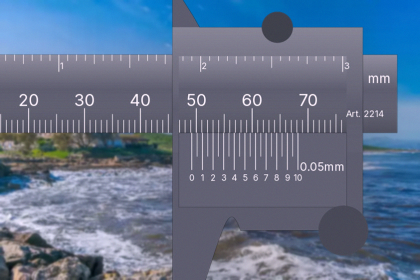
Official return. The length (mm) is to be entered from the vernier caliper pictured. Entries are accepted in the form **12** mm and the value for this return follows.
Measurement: **49.2** mm
